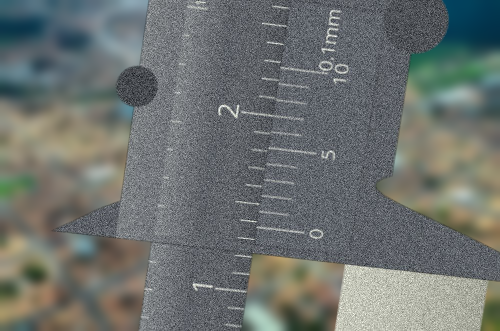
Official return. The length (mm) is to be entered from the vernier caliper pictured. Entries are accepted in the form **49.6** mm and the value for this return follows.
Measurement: **13.7** mm
